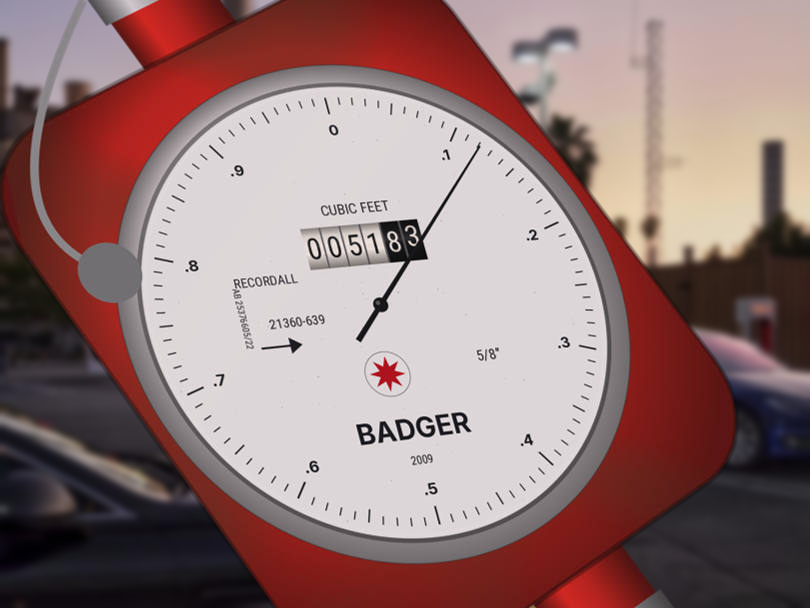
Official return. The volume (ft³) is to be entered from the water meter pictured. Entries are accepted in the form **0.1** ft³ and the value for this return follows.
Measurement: **5183.12** ft³
